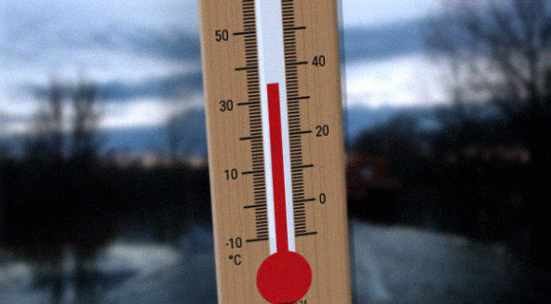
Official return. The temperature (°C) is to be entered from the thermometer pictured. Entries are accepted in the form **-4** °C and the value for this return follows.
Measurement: **35** °C
